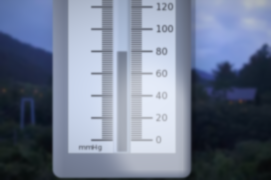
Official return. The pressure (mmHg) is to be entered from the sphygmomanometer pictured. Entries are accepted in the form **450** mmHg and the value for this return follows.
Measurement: **80** mmHg
